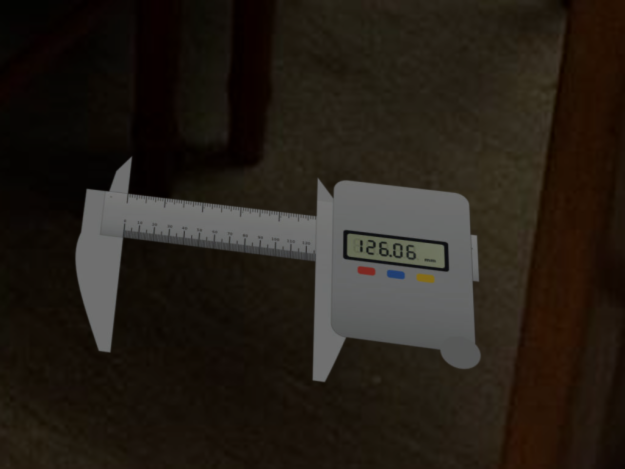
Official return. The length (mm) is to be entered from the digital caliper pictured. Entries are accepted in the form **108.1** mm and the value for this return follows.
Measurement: **126.06** mm
